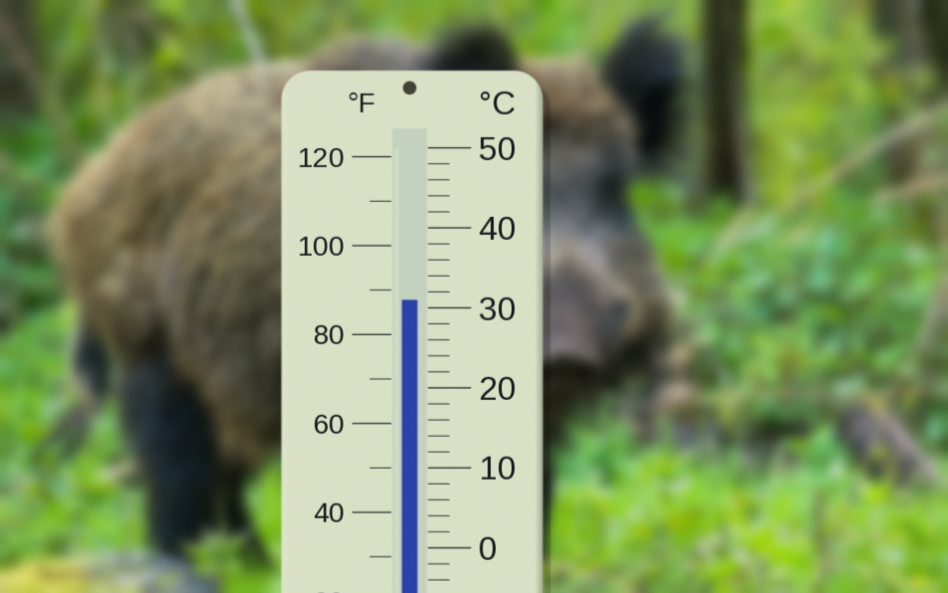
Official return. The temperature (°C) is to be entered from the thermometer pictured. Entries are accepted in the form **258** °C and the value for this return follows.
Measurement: **31** °C
